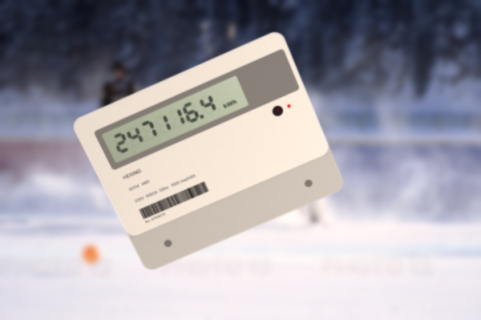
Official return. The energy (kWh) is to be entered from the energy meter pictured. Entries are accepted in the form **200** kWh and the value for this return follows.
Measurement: **247116.4** kWh
